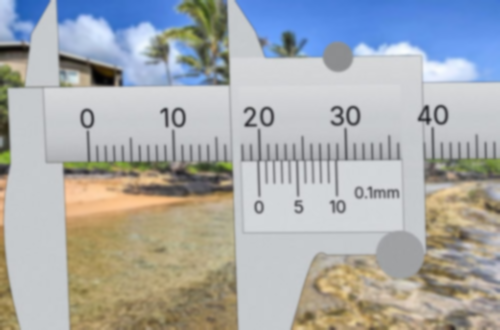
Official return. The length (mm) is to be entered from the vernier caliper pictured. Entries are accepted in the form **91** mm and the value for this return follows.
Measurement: **19.8** mm
